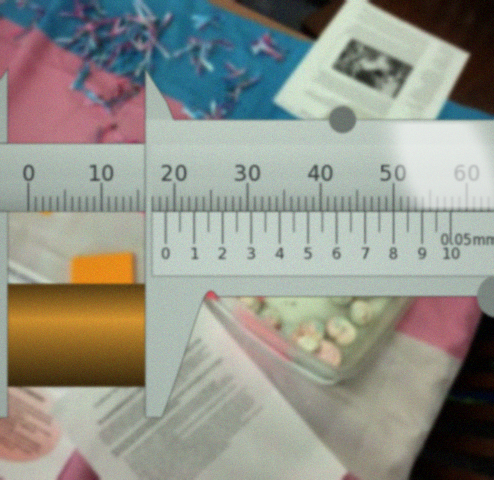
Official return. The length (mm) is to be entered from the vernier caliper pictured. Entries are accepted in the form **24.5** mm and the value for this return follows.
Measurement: **18.8** mm
